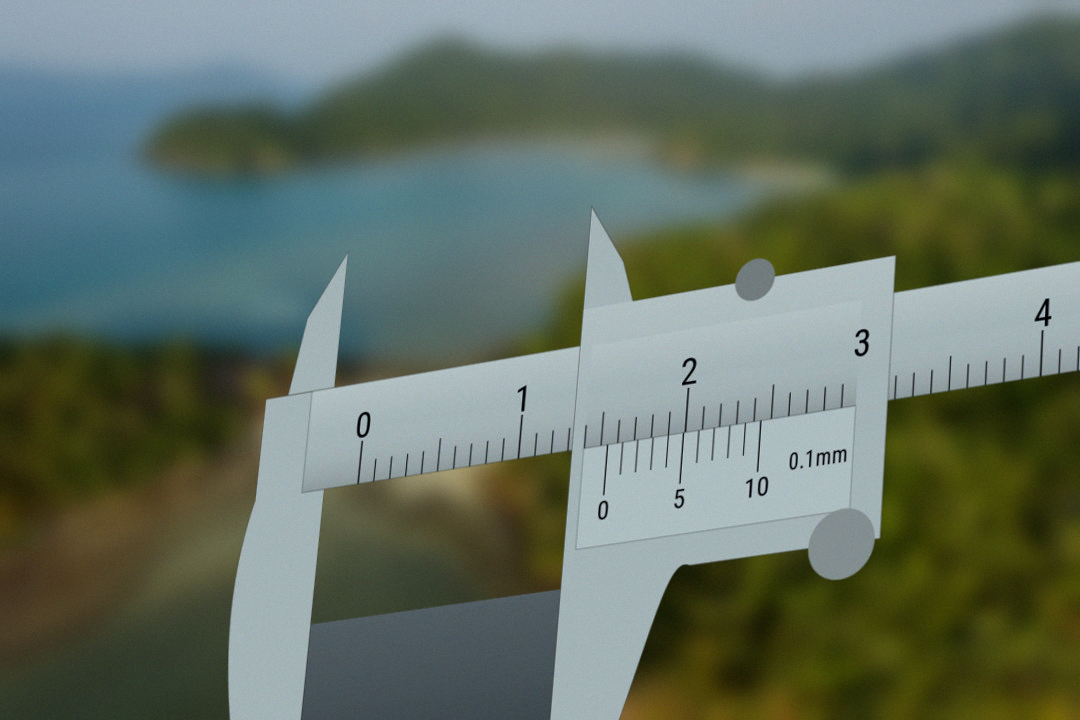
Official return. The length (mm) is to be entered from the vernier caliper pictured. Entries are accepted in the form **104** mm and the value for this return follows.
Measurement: **15.4** mm
